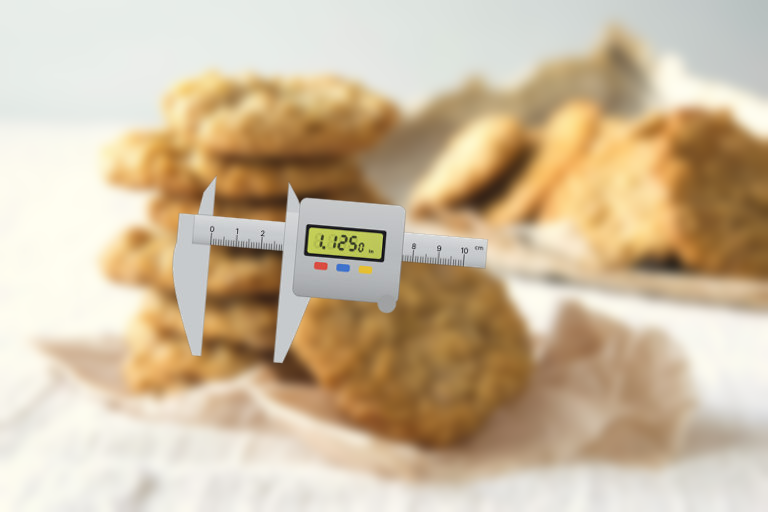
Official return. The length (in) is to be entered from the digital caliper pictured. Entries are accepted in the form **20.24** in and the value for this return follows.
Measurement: **1.1250** in
